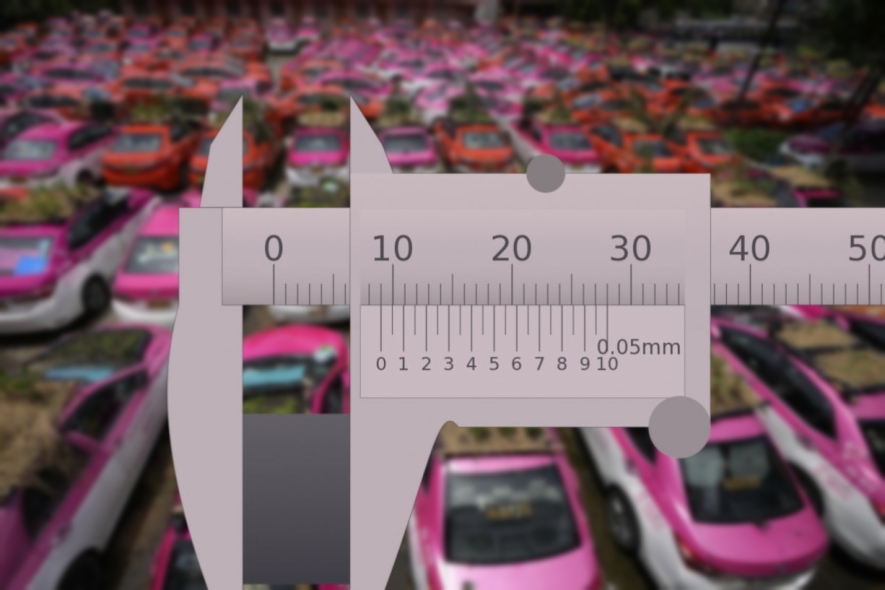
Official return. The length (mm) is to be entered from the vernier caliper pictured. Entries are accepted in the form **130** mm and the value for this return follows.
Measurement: **9.0** mm
